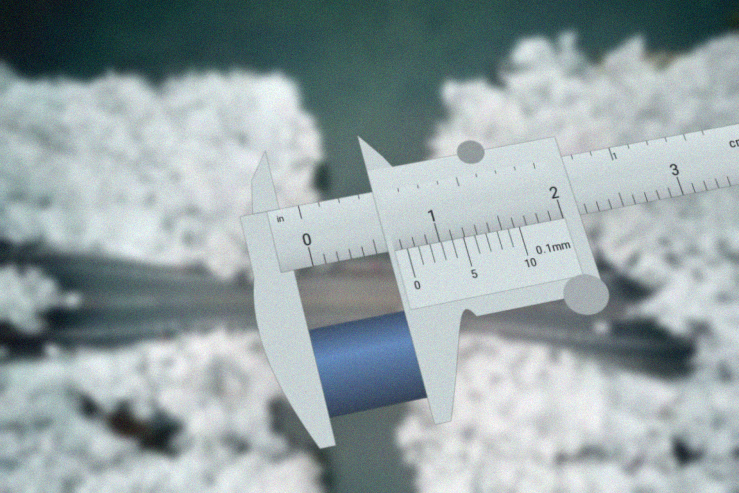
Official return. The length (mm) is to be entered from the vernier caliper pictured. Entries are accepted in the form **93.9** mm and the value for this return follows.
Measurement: **7.4** mm
